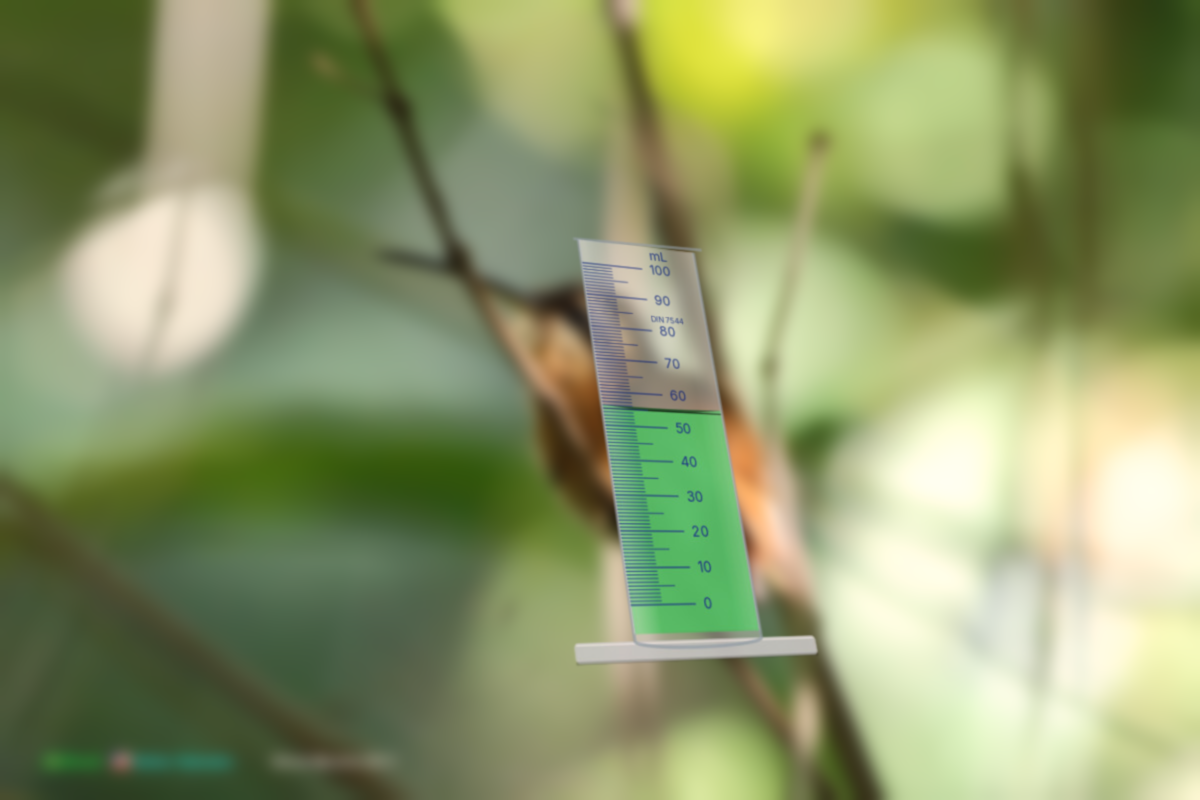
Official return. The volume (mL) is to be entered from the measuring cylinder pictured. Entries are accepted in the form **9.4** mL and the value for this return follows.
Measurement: **55** mL
